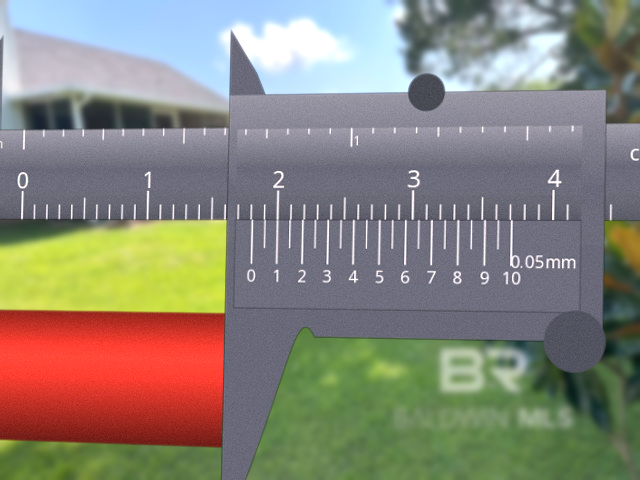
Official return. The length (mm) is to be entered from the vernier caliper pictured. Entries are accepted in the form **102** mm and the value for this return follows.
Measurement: **18.1** mm
